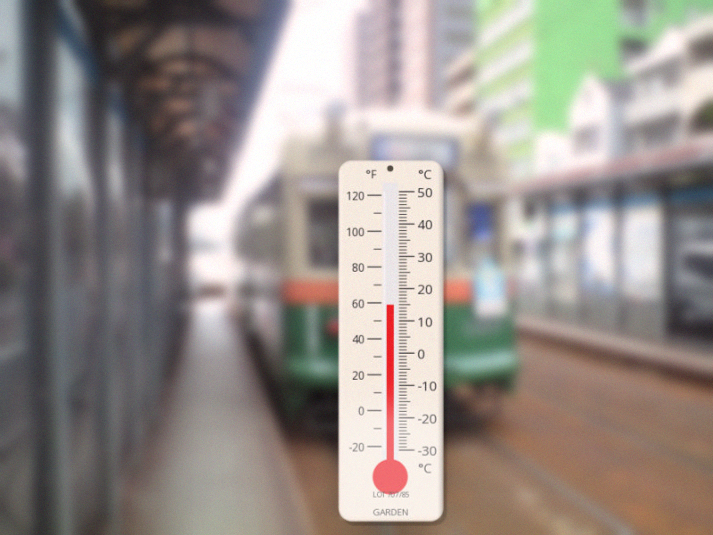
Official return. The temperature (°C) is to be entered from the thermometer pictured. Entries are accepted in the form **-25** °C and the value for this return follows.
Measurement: **15** °C
